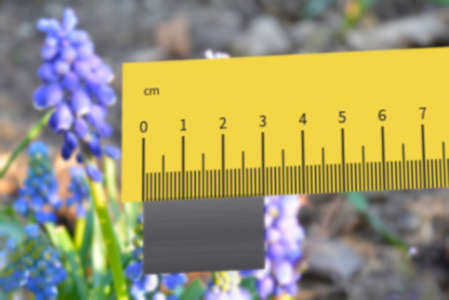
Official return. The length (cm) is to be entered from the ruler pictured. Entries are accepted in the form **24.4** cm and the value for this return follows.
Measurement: **3** cm
